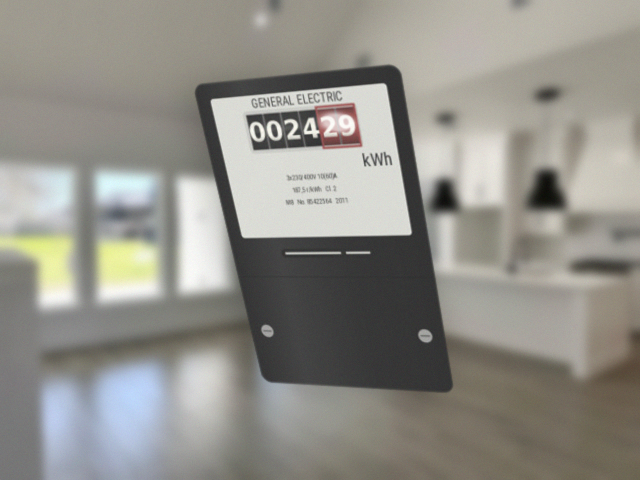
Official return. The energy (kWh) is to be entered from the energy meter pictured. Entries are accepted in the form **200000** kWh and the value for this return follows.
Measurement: **24.29** kWh
